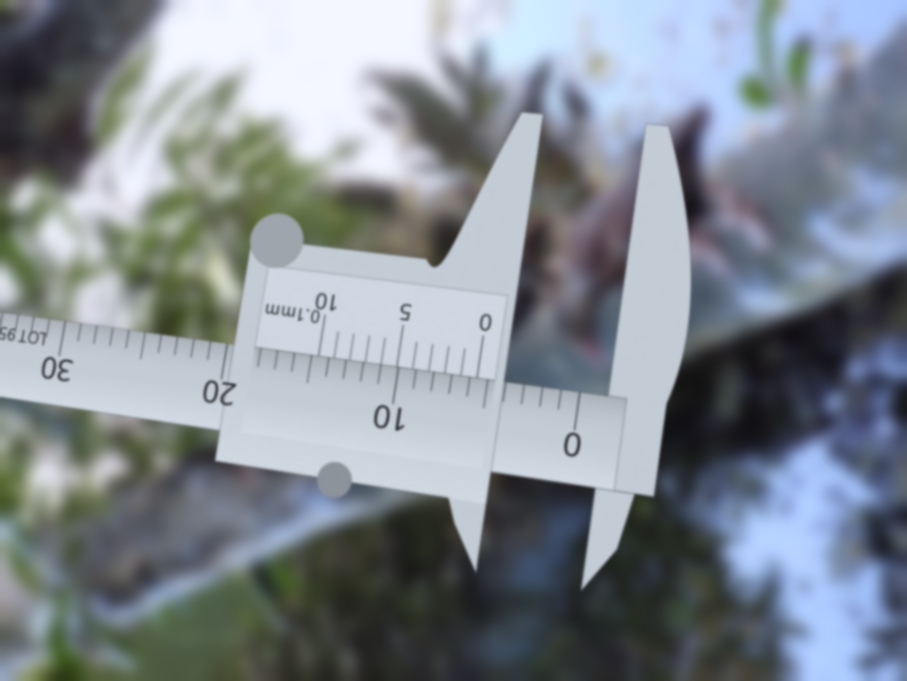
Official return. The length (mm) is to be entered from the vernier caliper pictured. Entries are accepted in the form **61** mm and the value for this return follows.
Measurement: **5.6** mm
